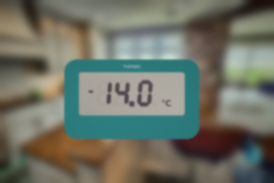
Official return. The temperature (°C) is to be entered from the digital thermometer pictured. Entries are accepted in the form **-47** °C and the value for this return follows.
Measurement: **-14.0** °C
